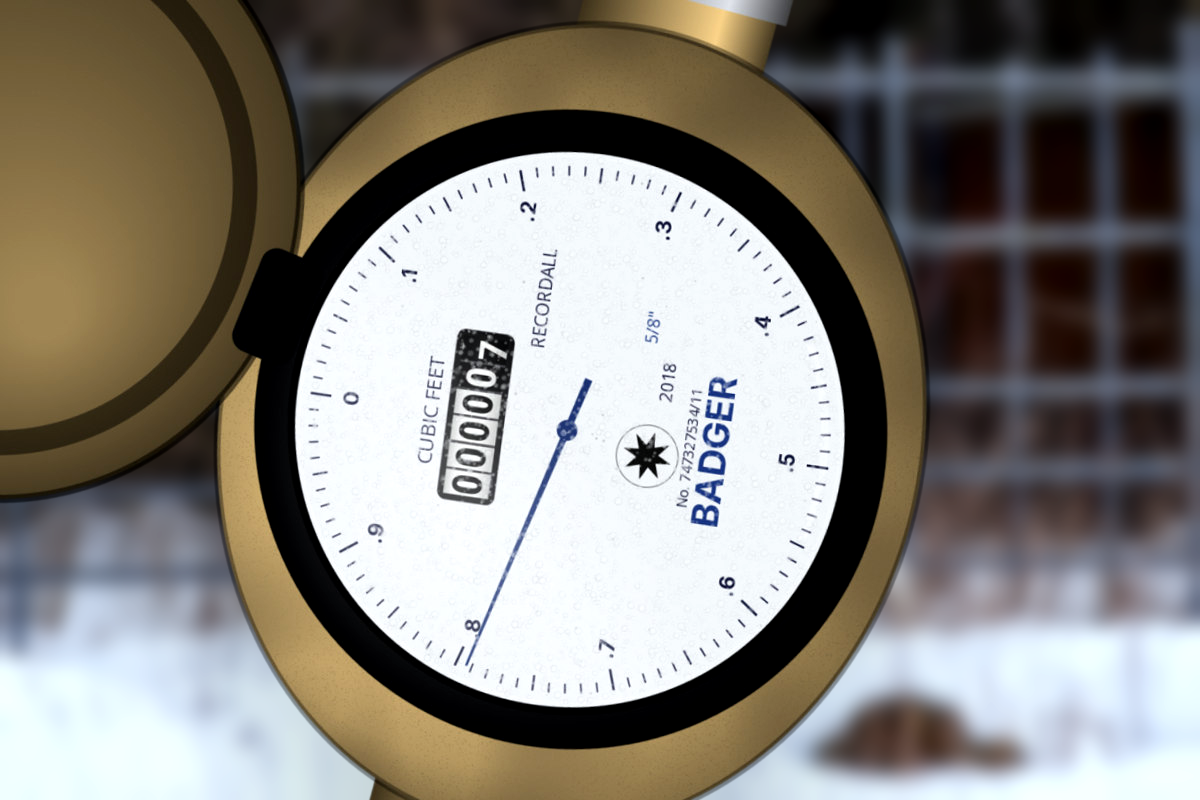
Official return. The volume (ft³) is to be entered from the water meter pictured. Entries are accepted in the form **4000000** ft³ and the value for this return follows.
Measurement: **6.79** ft³
